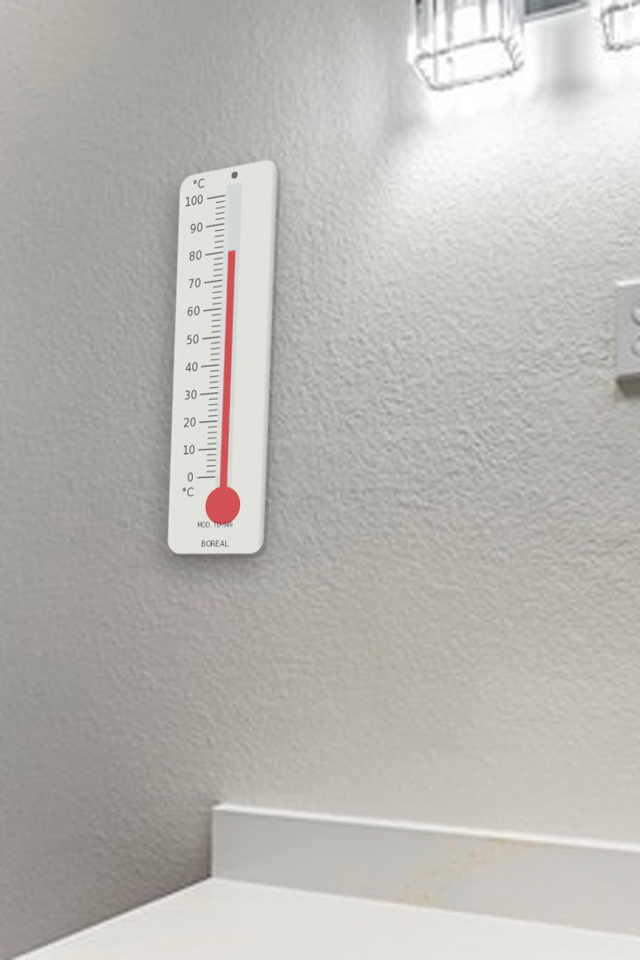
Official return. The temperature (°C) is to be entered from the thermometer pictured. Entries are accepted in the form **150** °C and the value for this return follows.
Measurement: **80** °C
